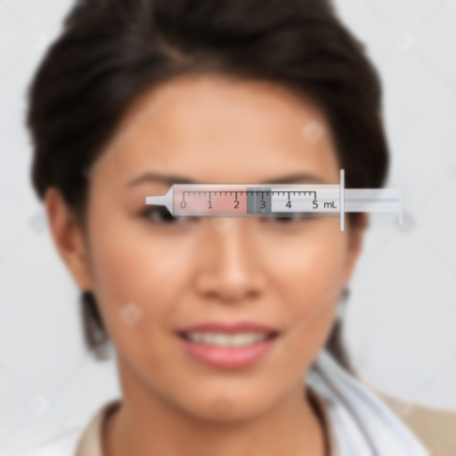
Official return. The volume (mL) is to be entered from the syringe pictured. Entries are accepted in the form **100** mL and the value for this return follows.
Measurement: **2.4** mL
